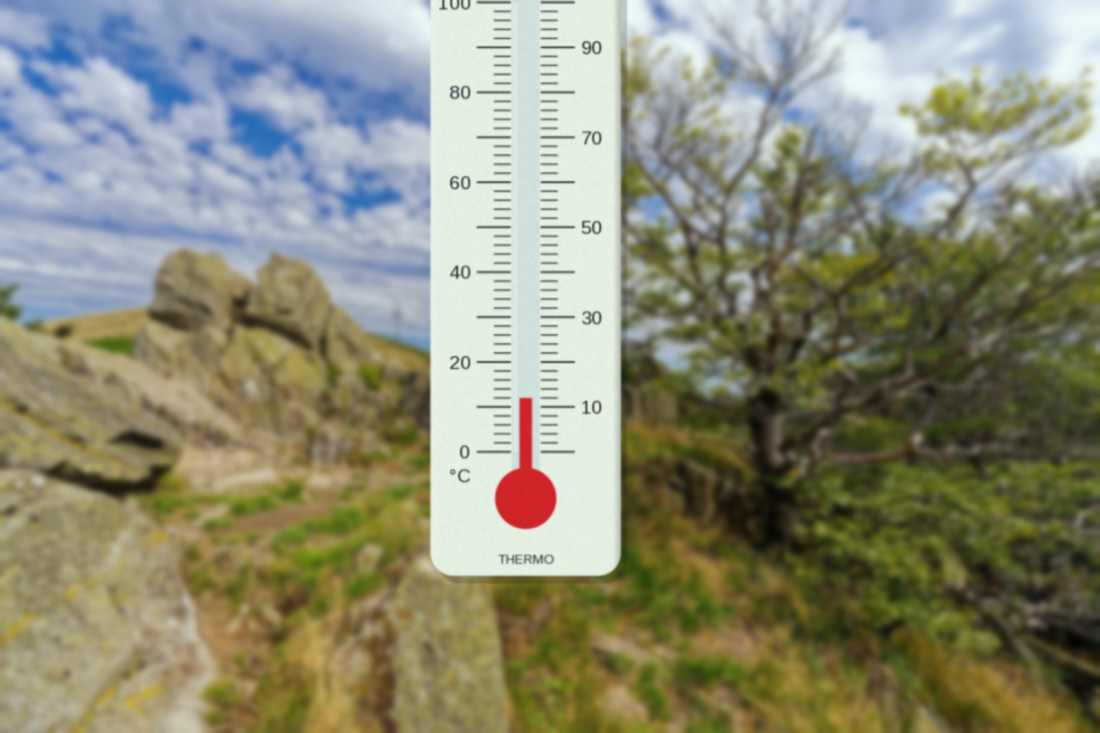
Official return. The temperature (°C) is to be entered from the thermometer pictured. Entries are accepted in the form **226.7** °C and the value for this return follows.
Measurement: **12** °C
